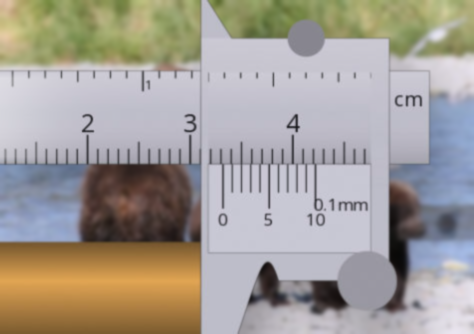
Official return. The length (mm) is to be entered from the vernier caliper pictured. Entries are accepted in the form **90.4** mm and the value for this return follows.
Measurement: **33.2** mm
